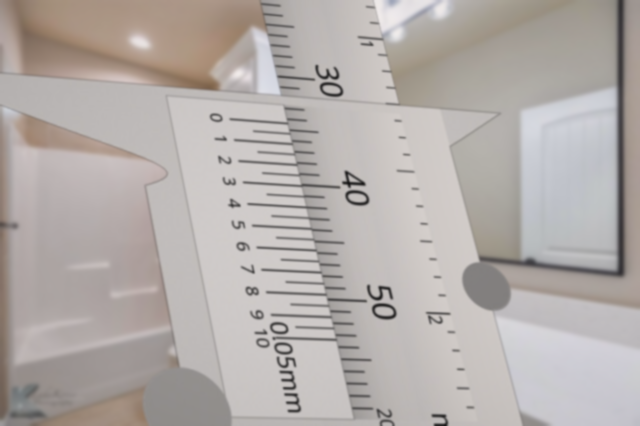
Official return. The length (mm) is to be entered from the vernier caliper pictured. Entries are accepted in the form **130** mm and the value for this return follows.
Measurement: **34.4** mm
